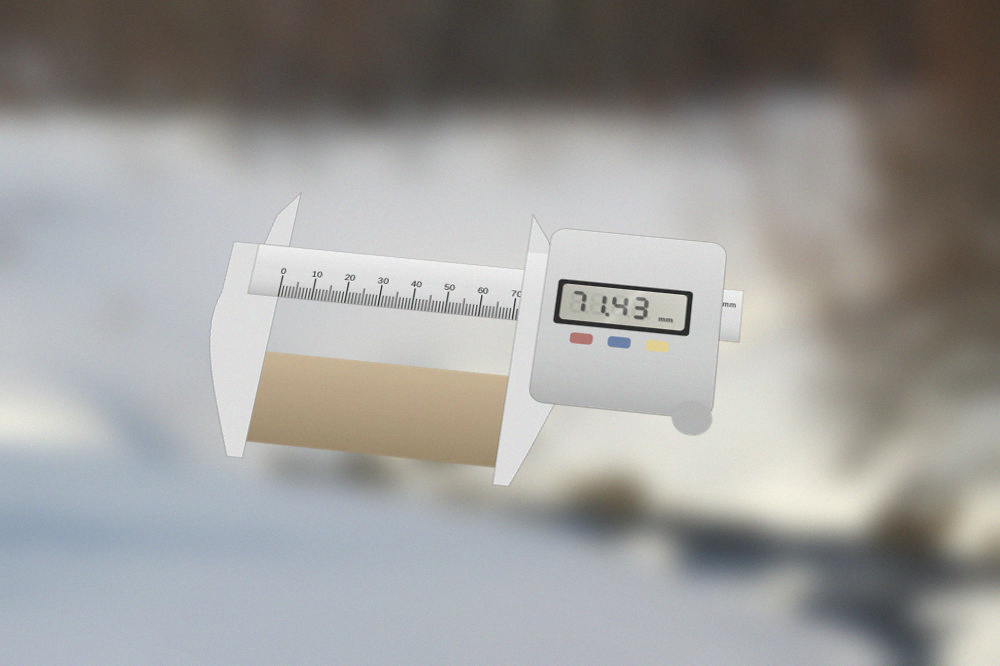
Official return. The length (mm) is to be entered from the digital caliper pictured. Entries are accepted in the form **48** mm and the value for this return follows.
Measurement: **71.43** mm
